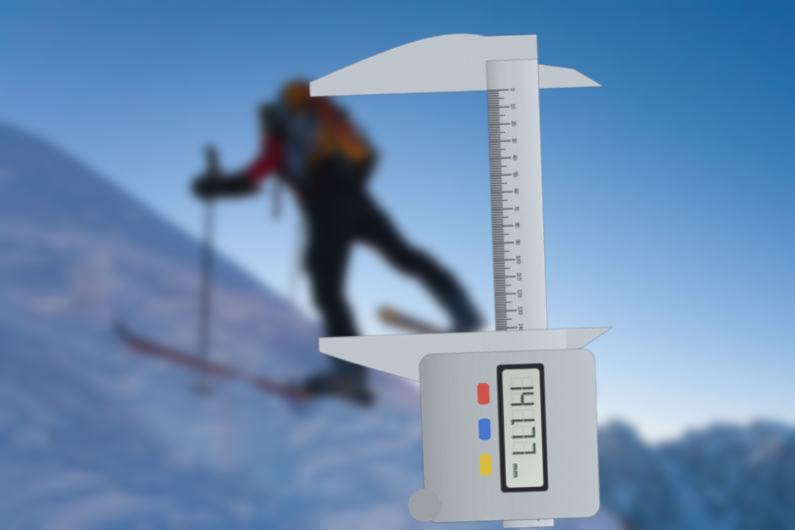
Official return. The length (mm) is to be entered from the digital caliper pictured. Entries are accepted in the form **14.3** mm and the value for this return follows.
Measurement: **141.77** mm
